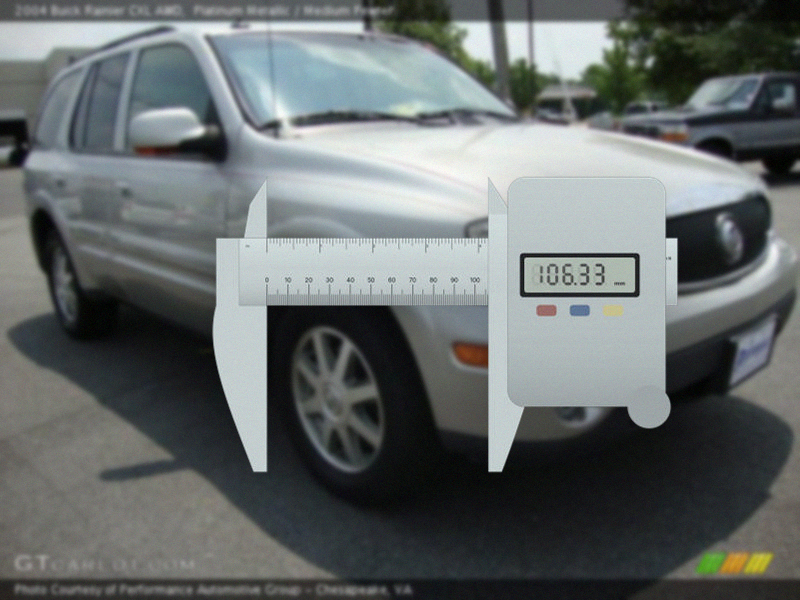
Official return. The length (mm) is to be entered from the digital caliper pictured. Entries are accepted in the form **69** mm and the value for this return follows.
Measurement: **106.33** mm
